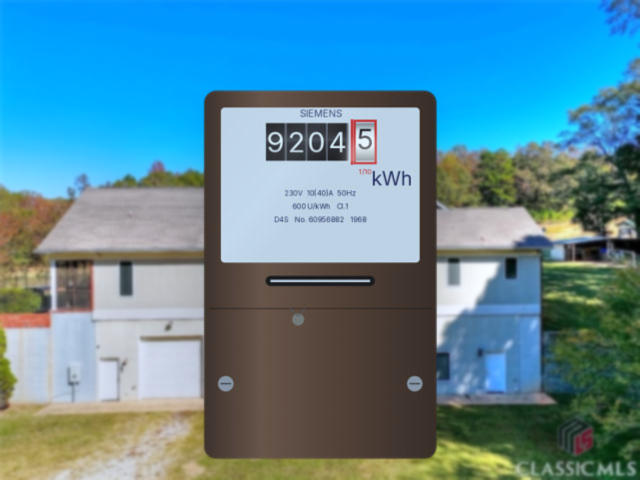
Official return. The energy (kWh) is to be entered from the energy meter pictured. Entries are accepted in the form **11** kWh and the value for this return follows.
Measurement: **9204.5** kWh
